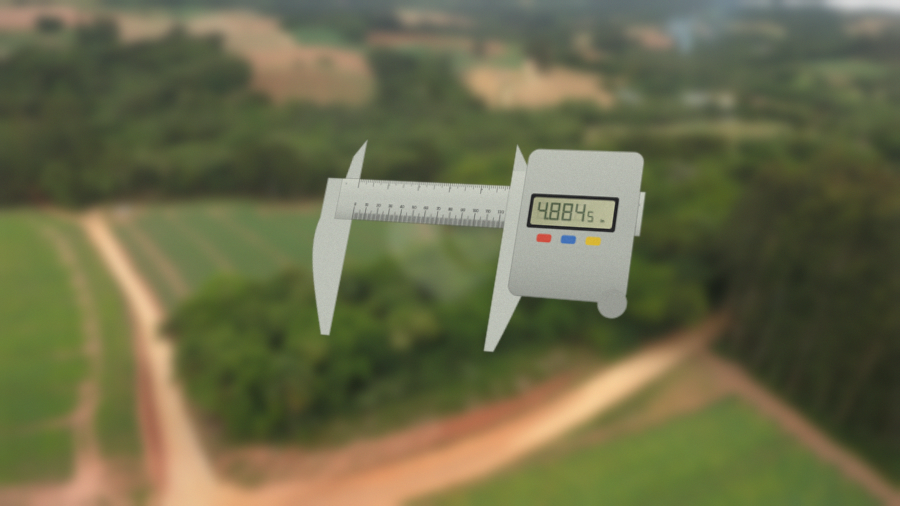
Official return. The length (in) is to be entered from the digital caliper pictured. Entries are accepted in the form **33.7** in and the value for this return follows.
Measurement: **4.8845** in
